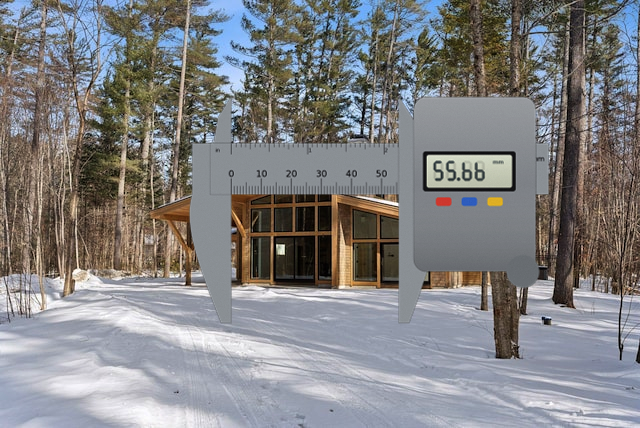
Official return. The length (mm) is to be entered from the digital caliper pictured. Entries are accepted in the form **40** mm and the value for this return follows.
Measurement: **55.66** mm
